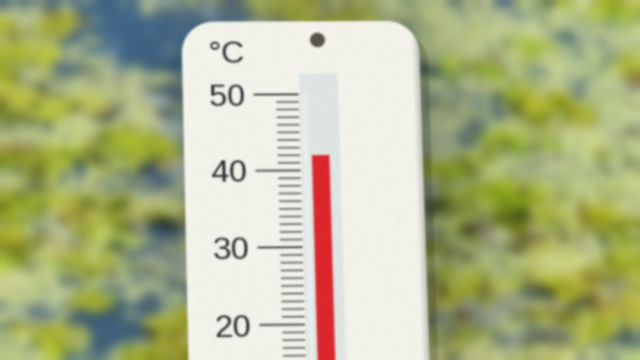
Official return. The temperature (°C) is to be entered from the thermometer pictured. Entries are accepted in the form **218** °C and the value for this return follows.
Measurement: **42** °C
